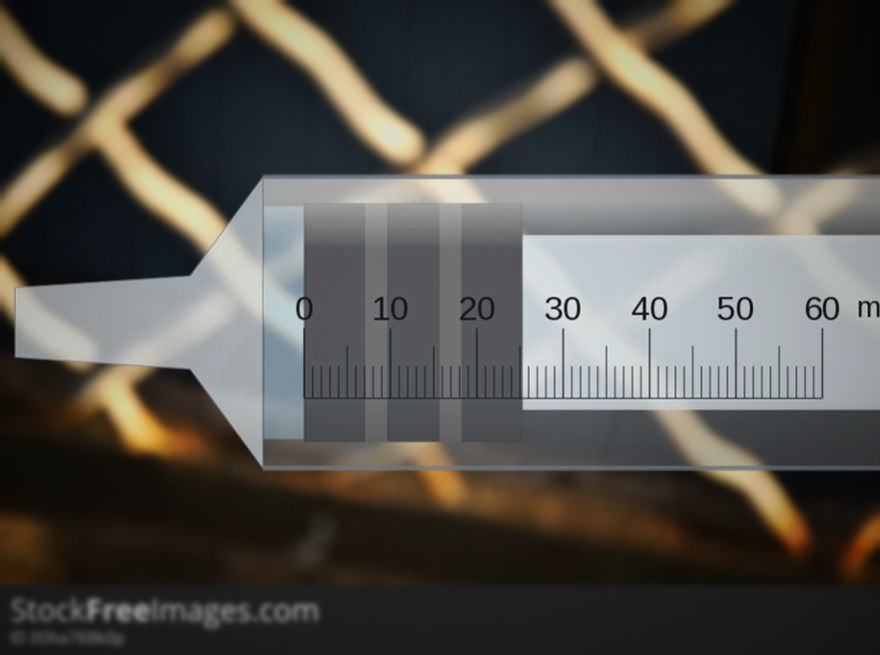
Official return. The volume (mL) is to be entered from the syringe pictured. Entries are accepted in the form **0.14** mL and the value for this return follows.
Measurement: **0** mL
